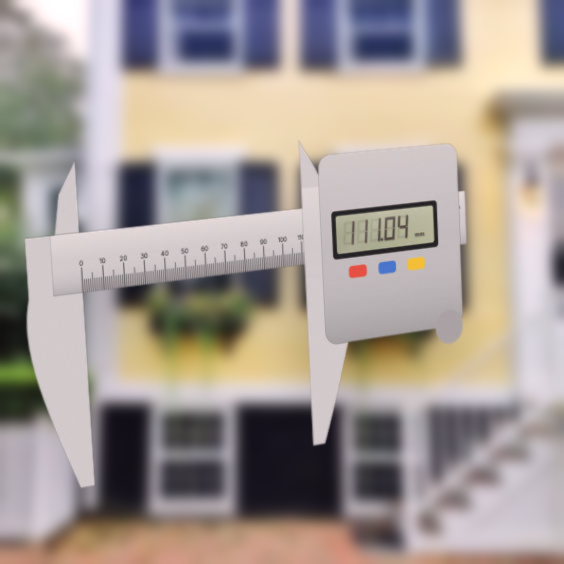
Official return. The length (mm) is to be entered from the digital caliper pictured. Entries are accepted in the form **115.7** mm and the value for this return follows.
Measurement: **111.04** mm
